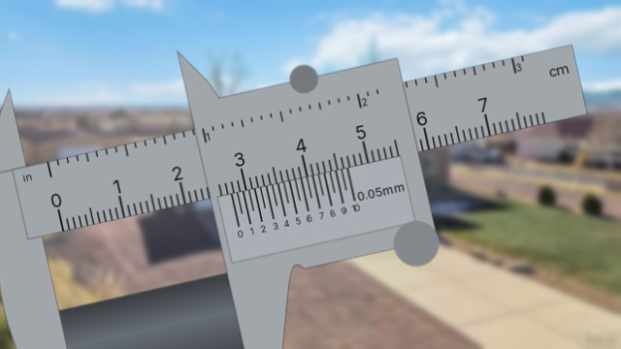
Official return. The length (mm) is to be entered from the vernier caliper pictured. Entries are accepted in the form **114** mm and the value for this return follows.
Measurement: **27.6** mm
